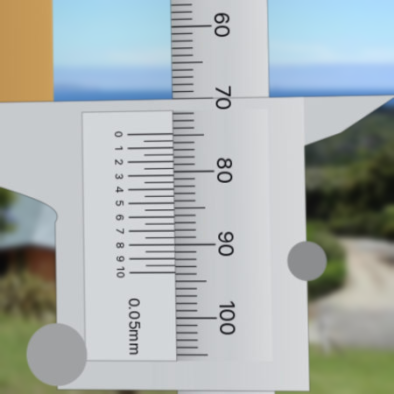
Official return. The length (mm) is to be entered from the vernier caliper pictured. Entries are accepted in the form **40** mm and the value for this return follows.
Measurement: **74.8** mm
